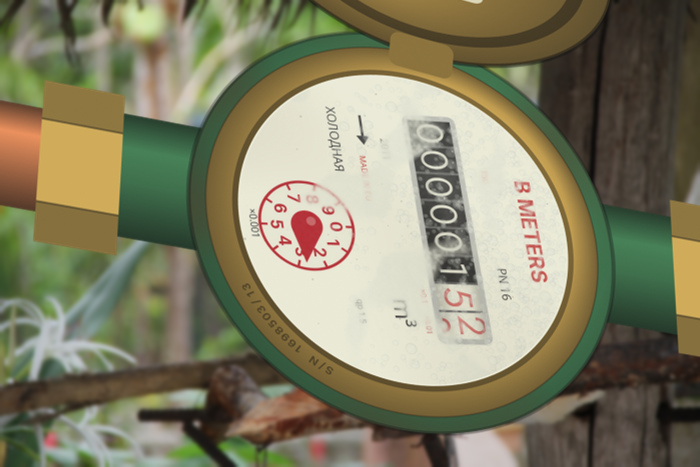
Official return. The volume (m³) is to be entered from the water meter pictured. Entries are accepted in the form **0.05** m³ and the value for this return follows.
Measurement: **1.522** m³
